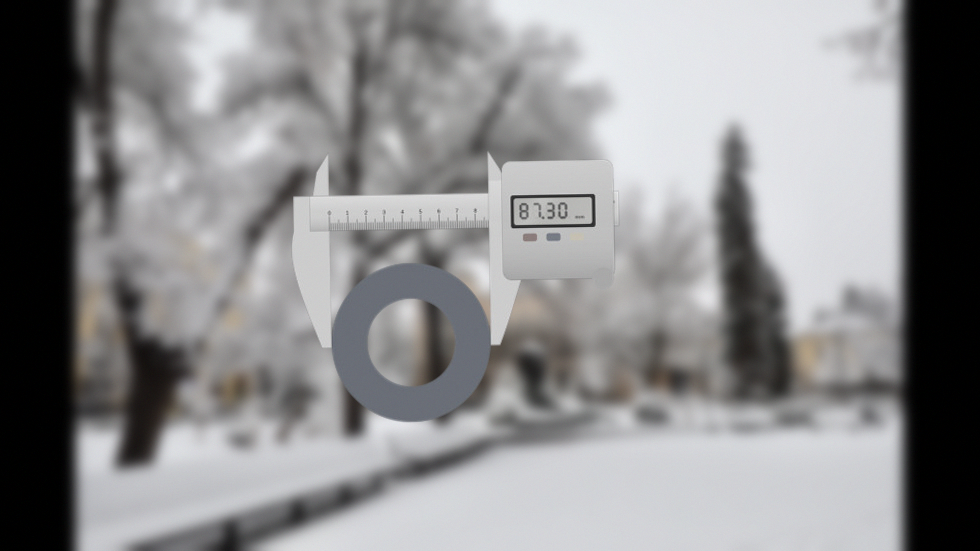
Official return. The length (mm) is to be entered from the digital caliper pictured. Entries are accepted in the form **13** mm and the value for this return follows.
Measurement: **87.30** mm
